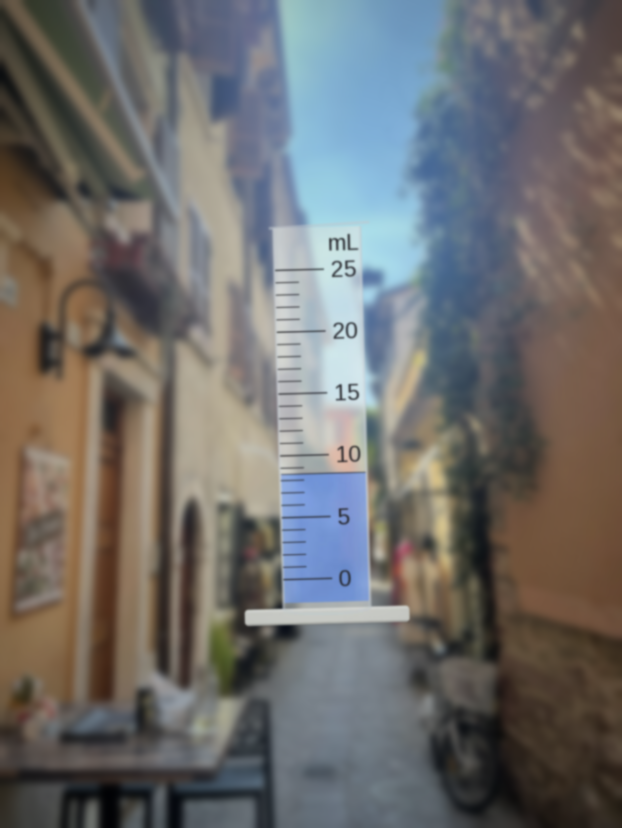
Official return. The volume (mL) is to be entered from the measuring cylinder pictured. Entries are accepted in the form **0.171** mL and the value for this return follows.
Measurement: **8.5** mL
